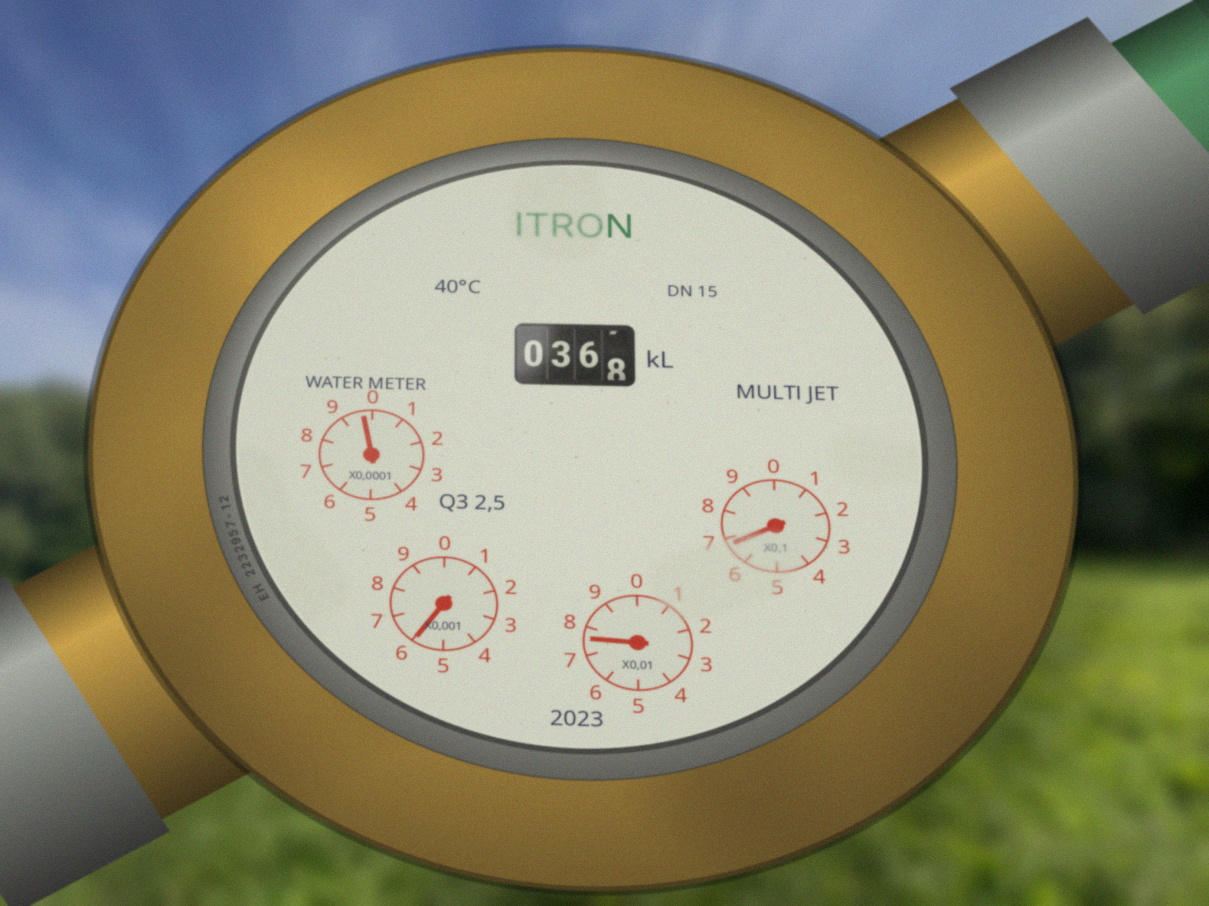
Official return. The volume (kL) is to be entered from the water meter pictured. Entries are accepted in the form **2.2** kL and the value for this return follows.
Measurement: **367.6759** kL
